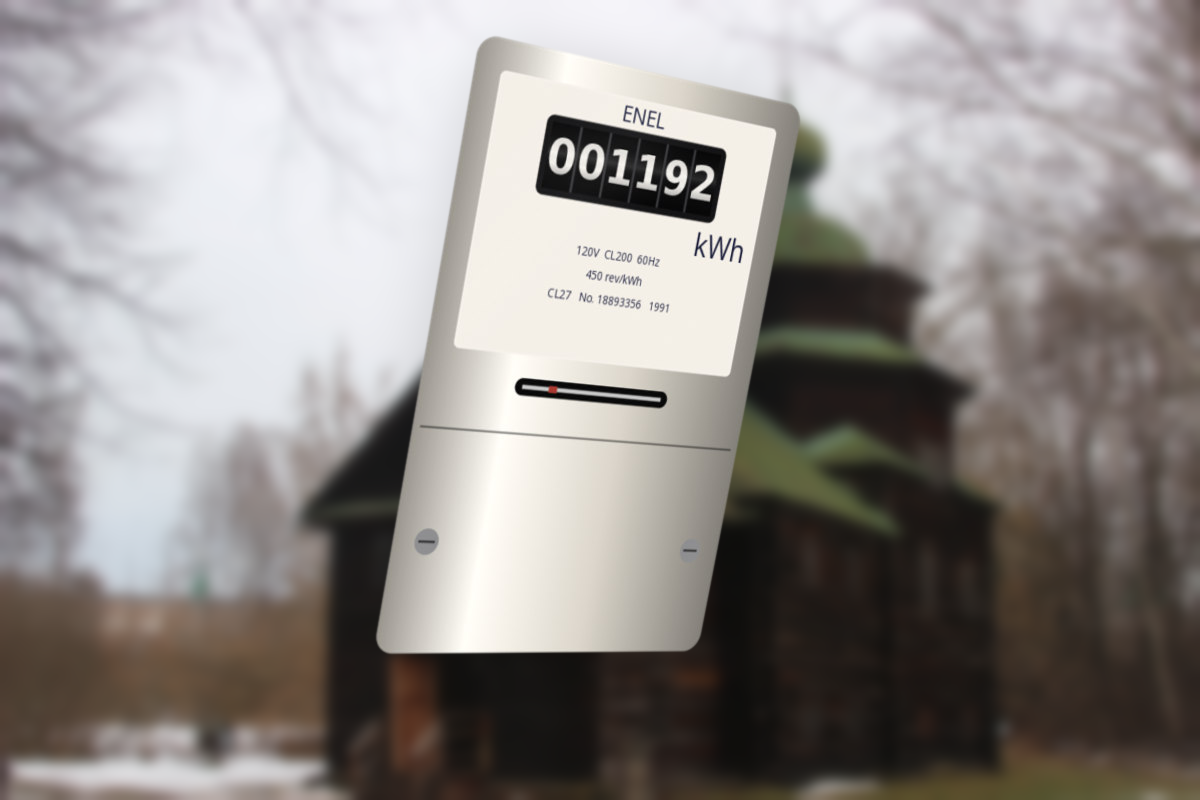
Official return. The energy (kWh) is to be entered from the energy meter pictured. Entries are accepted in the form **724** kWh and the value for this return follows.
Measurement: **1192** kWh
